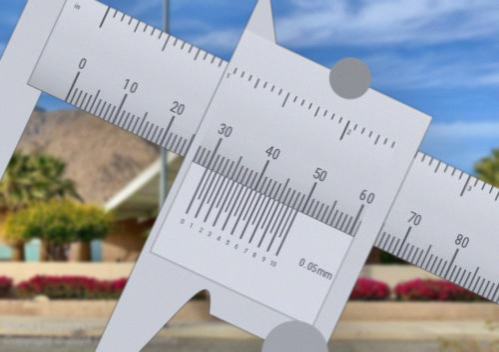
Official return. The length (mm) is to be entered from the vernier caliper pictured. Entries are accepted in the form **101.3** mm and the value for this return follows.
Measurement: **30.0** mm
